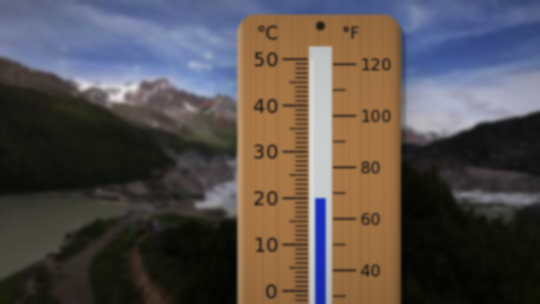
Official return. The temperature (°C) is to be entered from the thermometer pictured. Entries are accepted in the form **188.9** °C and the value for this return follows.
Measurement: **20** °C
